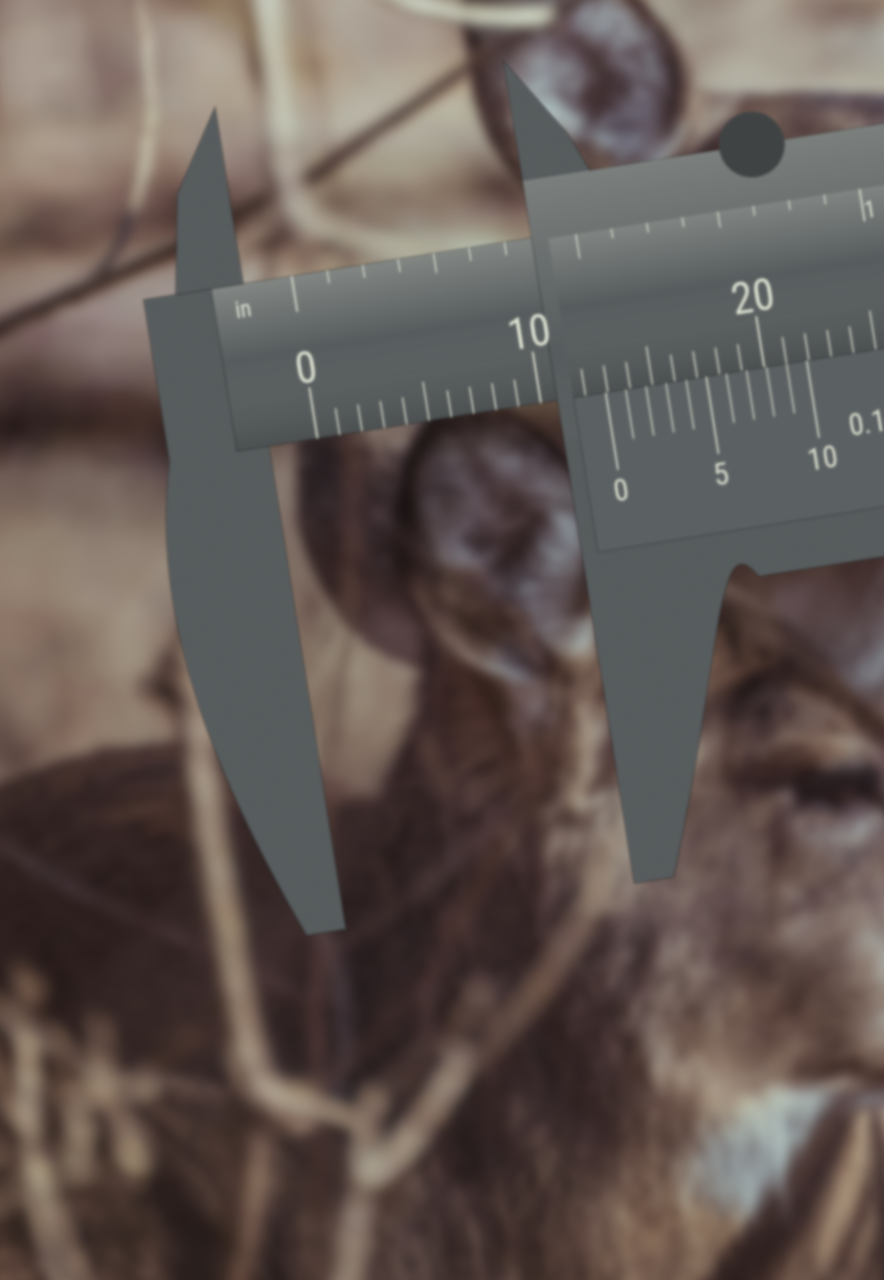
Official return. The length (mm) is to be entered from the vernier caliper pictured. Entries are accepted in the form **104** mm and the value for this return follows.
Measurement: **12.9** mm
